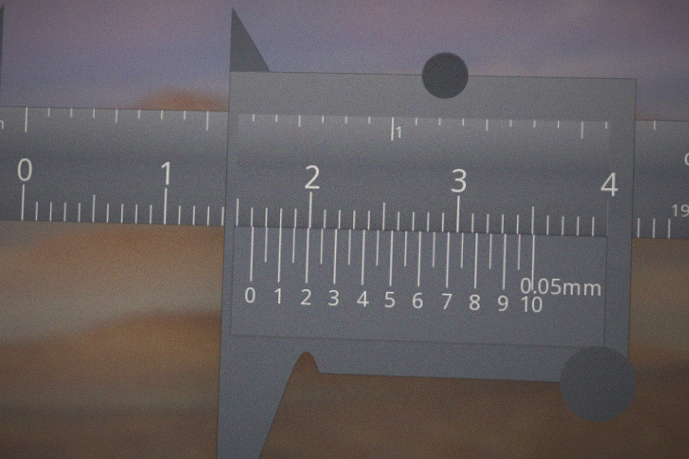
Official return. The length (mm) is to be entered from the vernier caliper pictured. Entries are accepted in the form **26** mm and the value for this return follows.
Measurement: **16.1** mm
